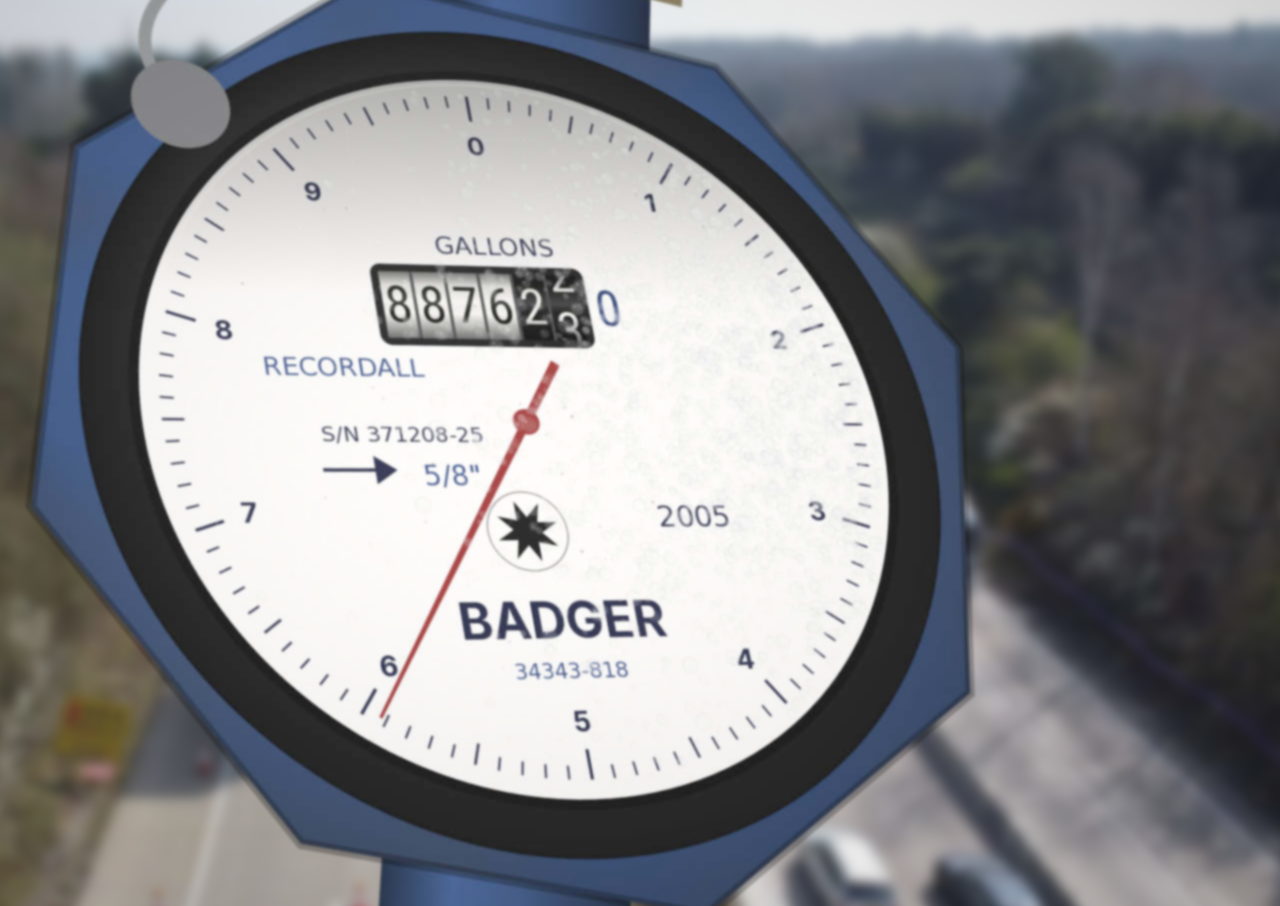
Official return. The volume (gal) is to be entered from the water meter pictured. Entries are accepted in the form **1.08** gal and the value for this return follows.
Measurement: **8876225.9** gal
